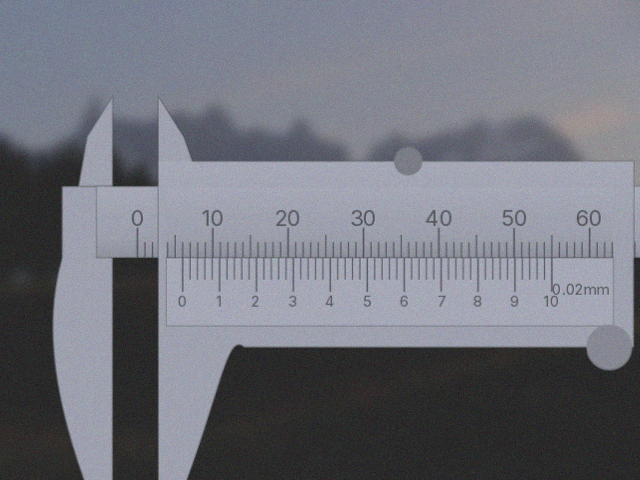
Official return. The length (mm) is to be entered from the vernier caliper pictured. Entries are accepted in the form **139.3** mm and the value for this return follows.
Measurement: **6.0** mm
